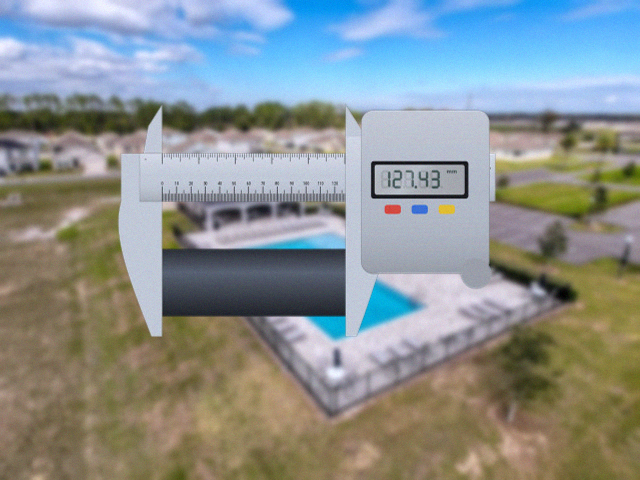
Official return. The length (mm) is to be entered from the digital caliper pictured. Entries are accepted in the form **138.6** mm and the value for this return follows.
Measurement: **127.43** mm
